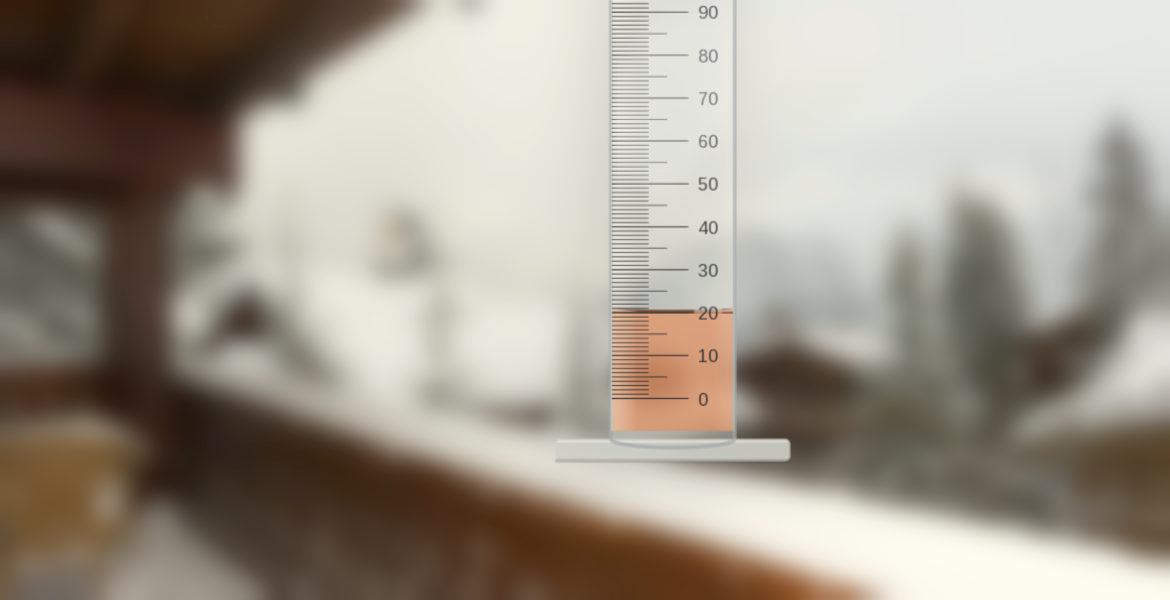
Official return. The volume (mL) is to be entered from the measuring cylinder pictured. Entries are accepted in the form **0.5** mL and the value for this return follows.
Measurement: **20** mL
